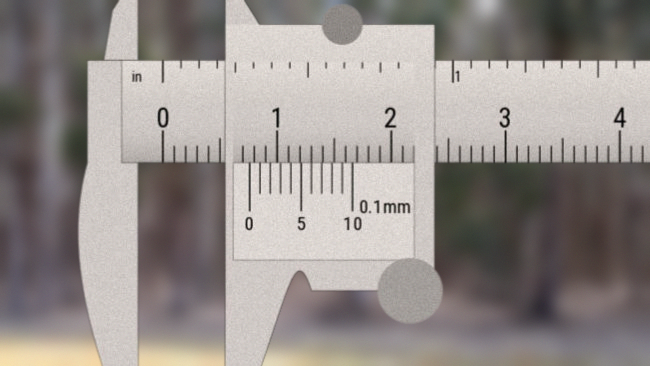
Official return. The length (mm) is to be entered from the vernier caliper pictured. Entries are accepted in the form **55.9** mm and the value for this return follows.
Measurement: **7.6** mm
